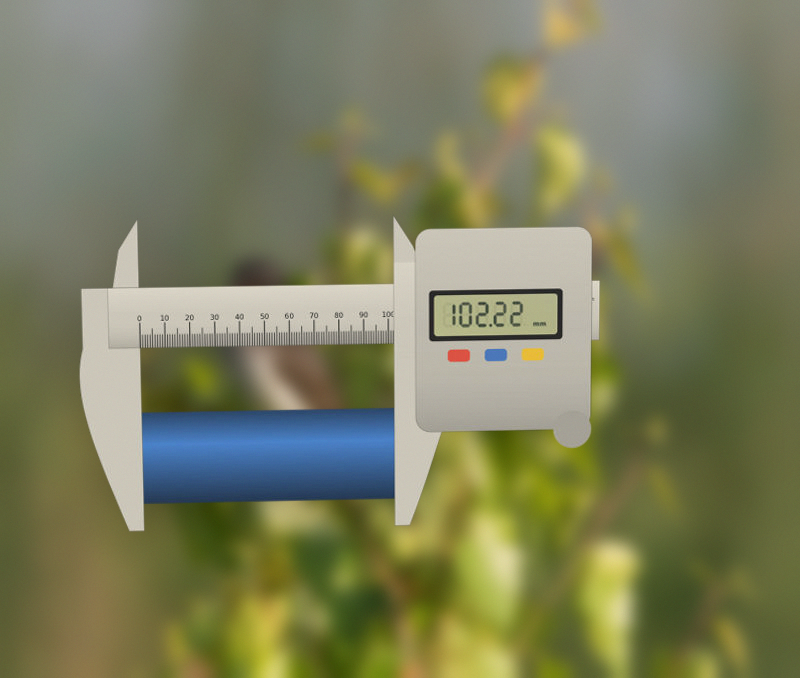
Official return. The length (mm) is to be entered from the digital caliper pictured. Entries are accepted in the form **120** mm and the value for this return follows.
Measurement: **102.22** mm
